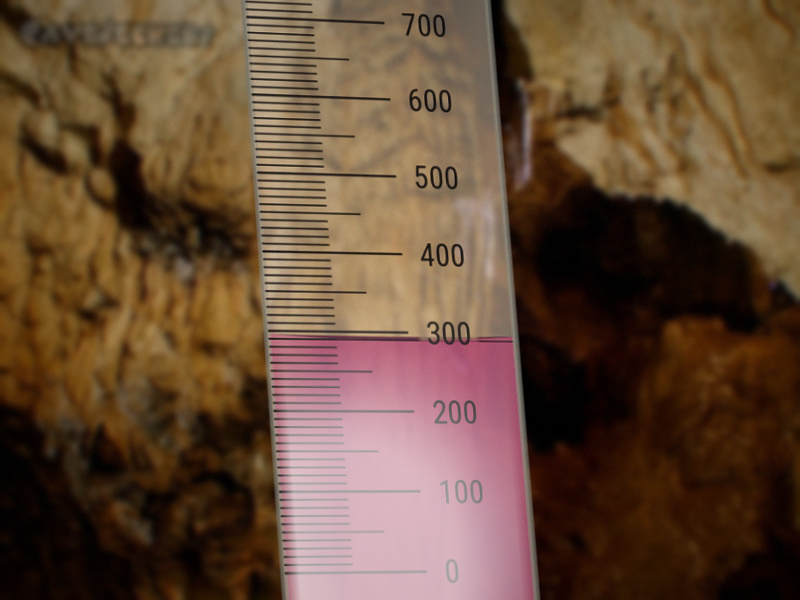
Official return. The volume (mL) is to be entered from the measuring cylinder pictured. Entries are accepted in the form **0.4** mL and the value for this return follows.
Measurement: **290** mL
